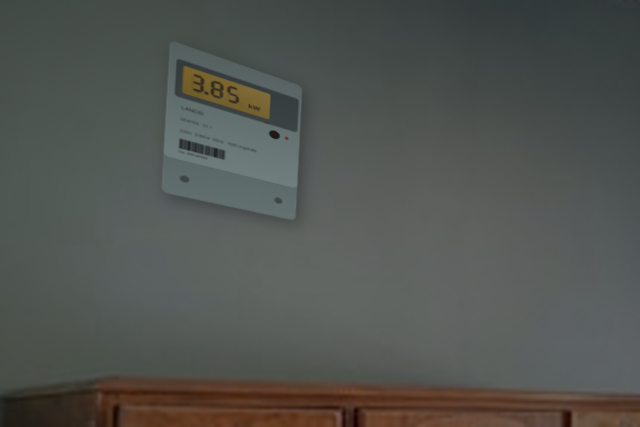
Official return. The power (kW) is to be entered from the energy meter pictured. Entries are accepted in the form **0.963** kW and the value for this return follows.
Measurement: **3.85** kW
